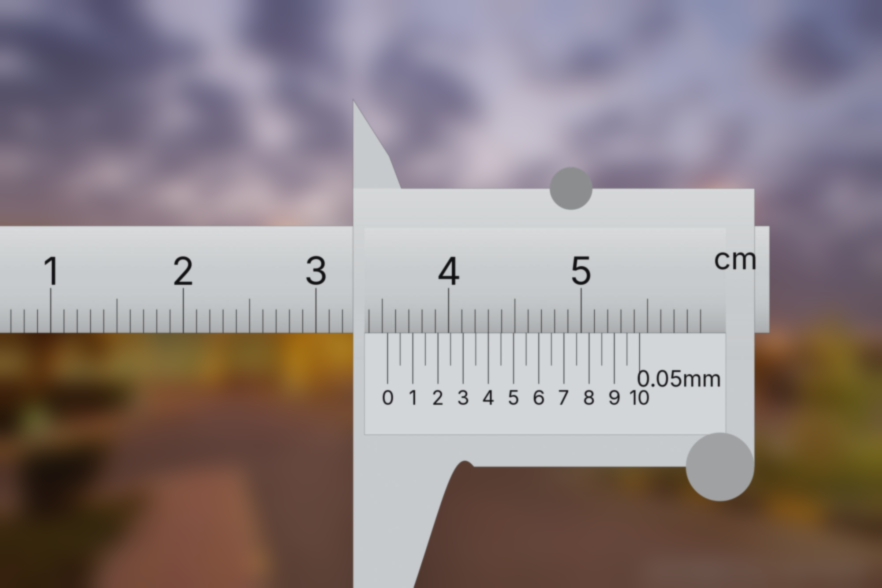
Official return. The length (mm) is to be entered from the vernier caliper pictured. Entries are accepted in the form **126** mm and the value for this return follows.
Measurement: **35.4** mm
